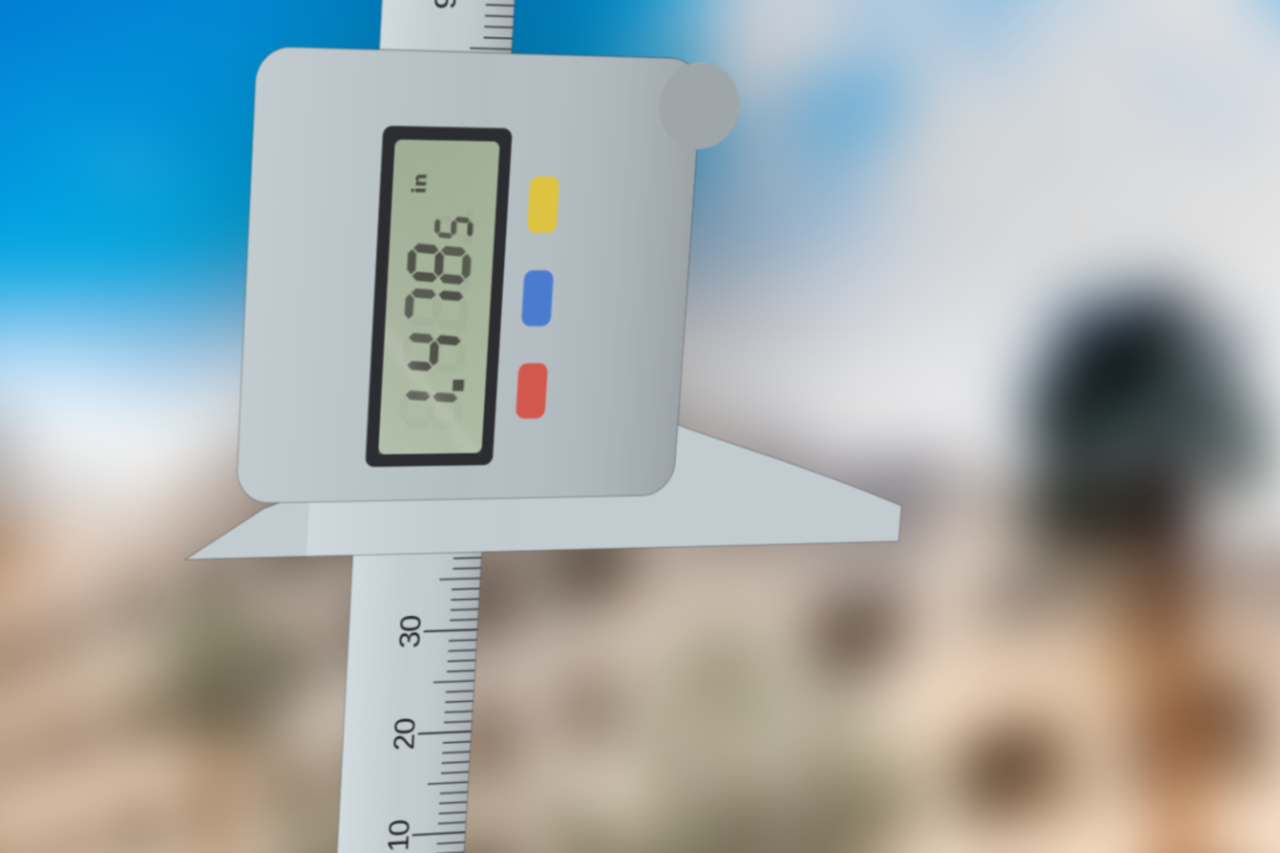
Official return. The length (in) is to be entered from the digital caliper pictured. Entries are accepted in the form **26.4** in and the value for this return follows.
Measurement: **1.4785** in
